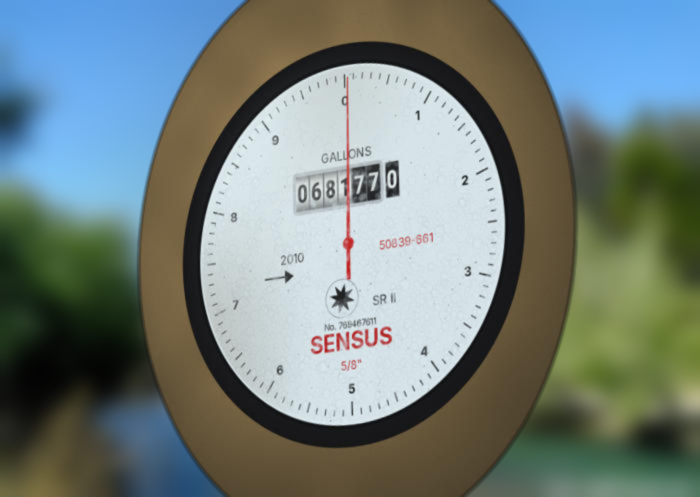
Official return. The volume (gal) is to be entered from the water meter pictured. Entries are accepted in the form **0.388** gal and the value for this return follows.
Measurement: **681770.0** gal
